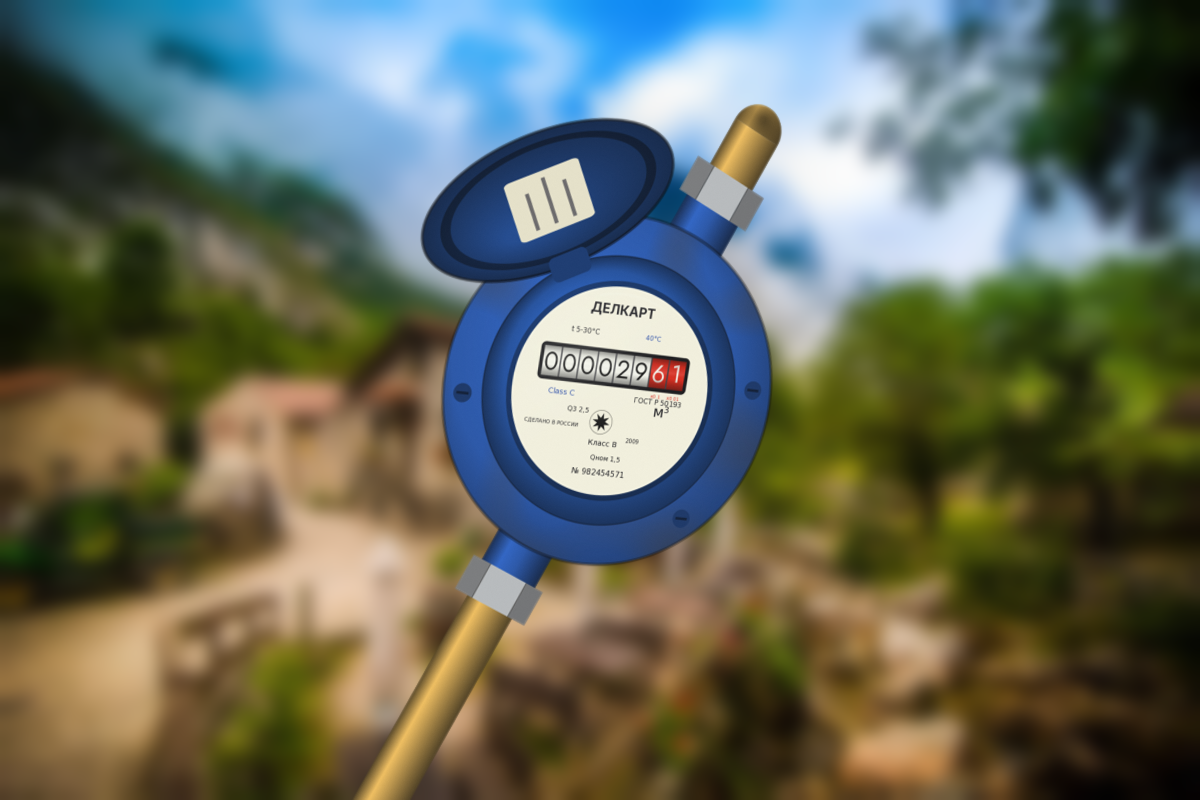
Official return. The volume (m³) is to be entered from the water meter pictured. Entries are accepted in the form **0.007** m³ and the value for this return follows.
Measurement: **29.61** m³
